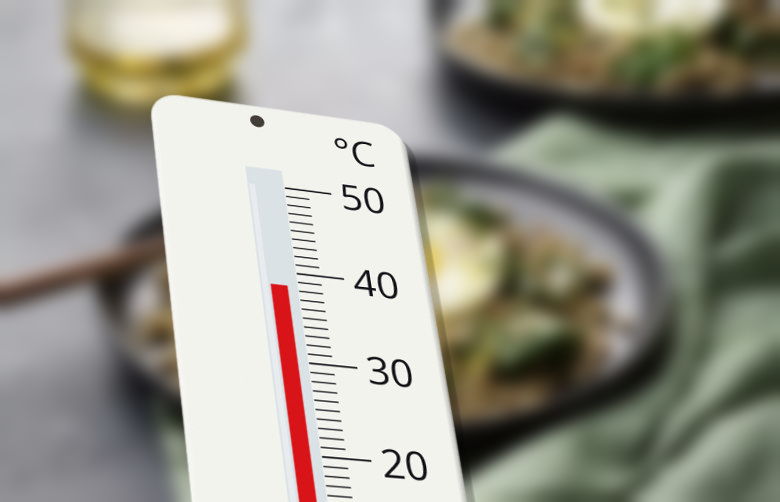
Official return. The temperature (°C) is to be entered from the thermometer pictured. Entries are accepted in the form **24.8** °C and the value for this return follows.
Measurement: **38.5** °C
